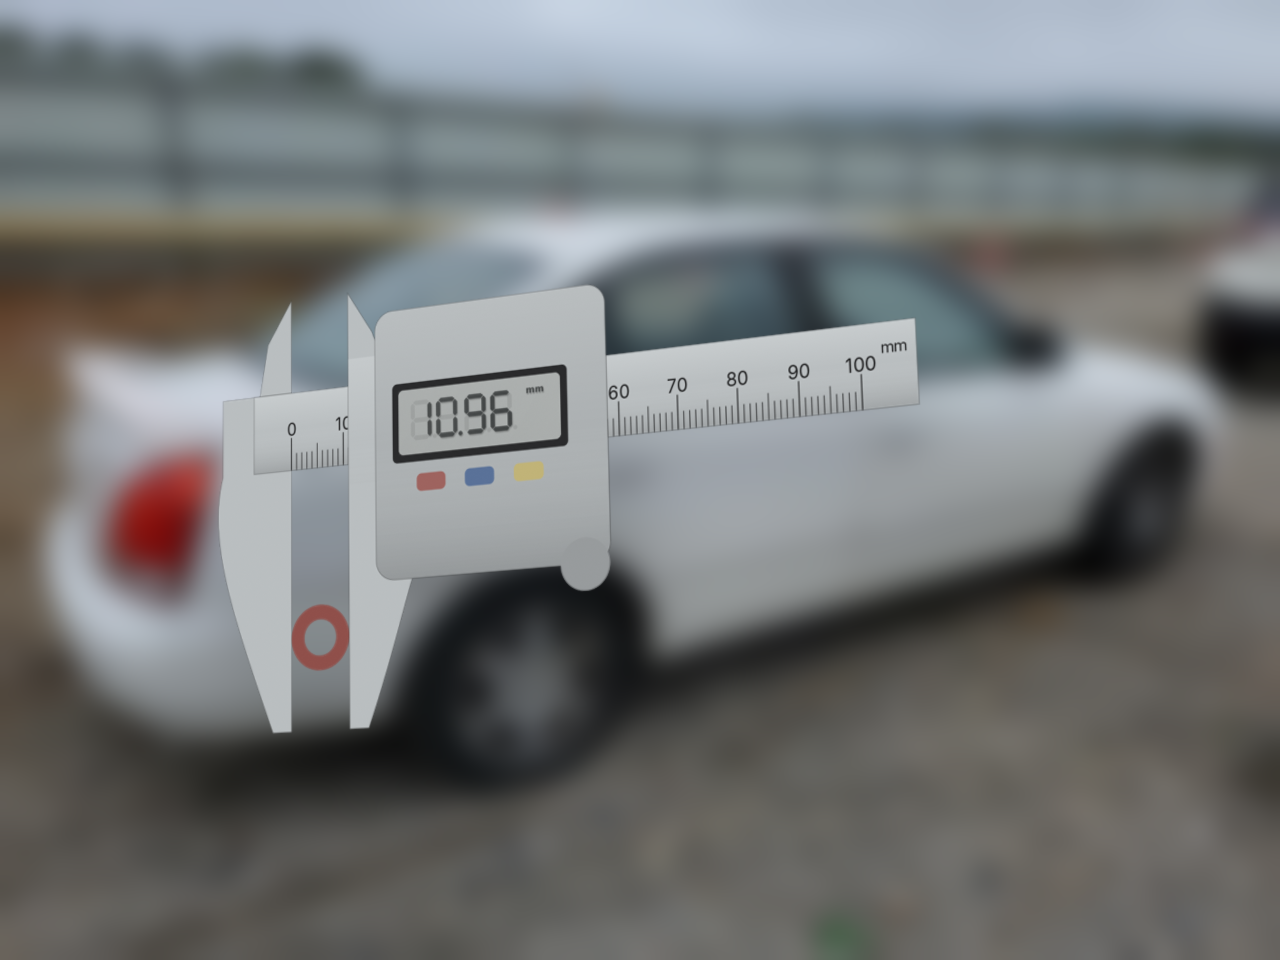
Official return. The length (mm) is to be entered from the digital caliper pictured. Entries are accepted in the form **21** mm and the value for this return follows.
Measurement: **10.96** mm
